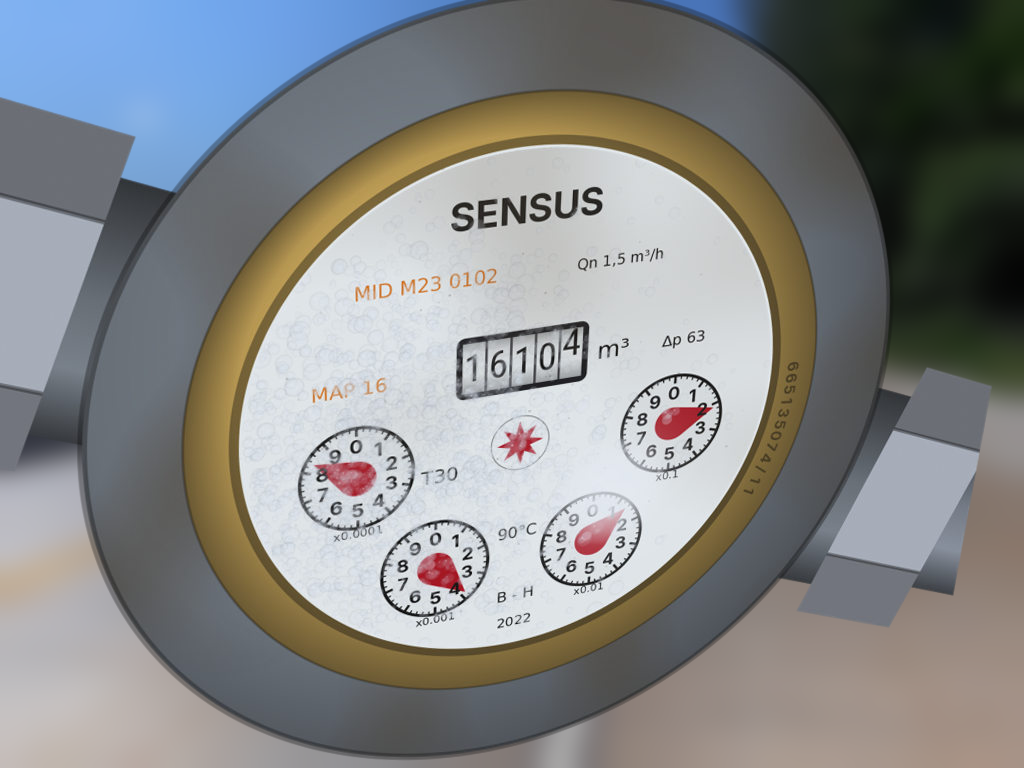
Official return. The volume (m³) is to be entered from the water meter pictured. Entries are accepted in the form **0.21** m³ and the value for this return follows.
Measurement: **16104.2138** m³
